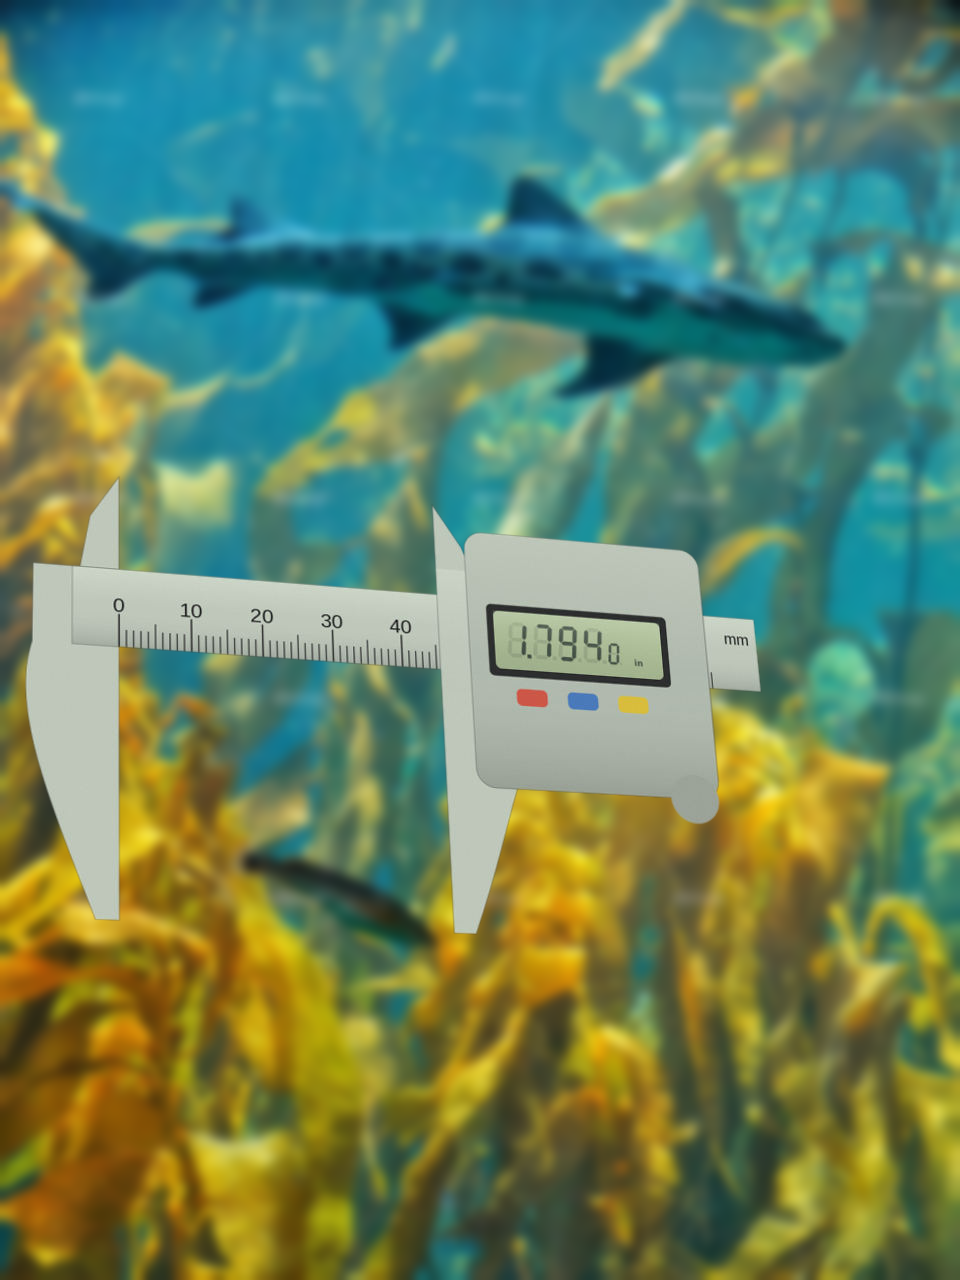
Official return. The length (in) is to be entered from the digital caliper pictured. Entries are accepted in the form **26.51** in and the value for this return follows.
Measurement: **1.7940** in
